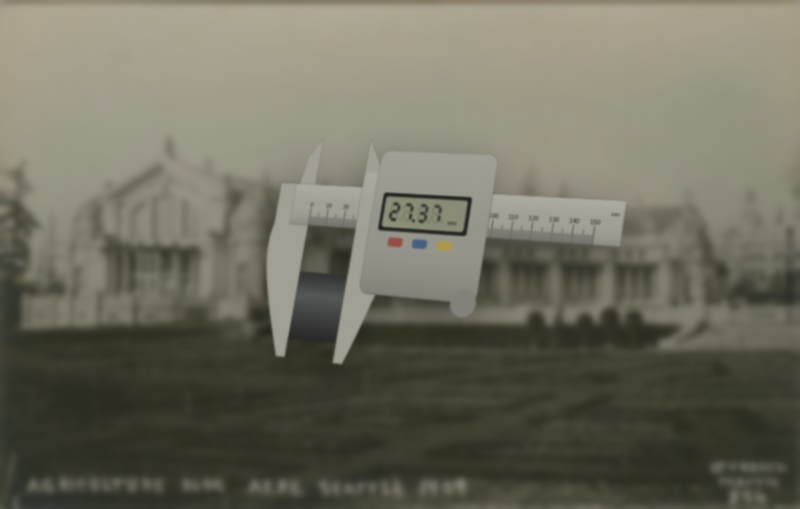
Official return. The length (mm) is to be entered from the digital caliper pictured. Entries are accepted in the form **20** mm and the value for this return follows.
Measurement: **27.37** mm
